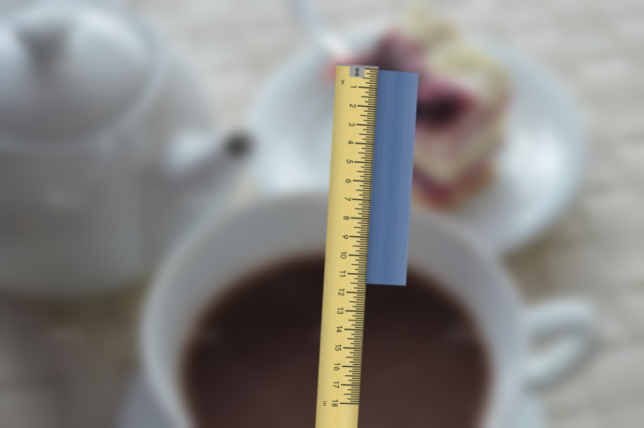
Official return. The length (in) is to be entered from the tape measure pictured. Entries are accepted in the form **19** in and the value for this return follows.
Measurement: **11.5** in
